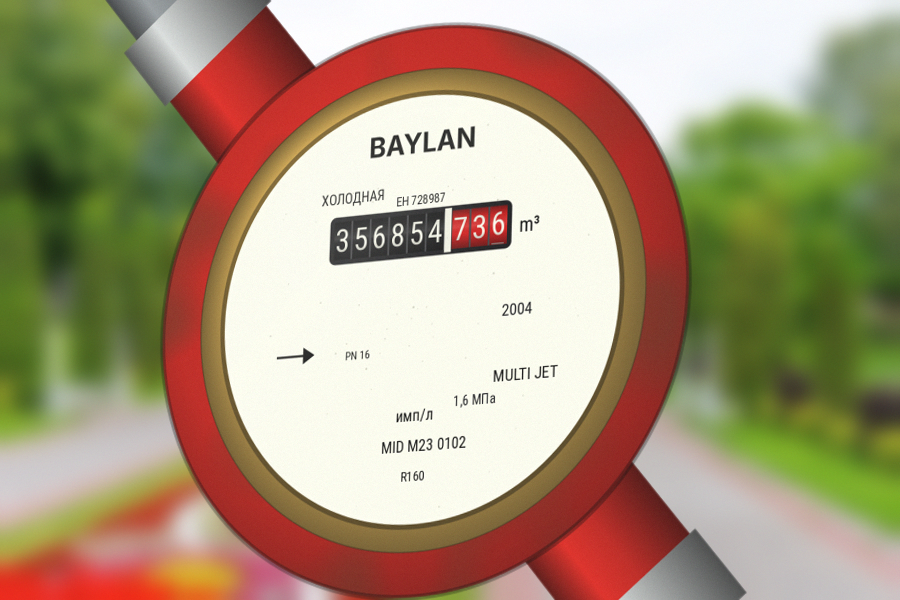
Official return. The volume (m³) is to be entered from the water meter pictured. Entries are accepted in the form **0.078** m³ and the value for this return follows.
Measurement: **356854.736** m³
